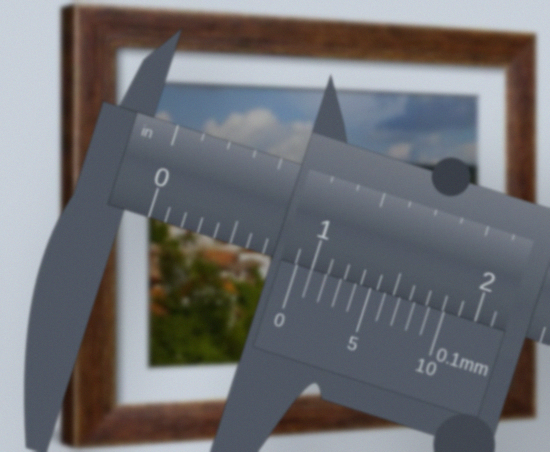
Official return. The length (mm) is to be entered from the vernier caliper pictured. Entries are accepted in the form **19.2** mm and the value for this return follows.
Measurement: **9.1** mm
